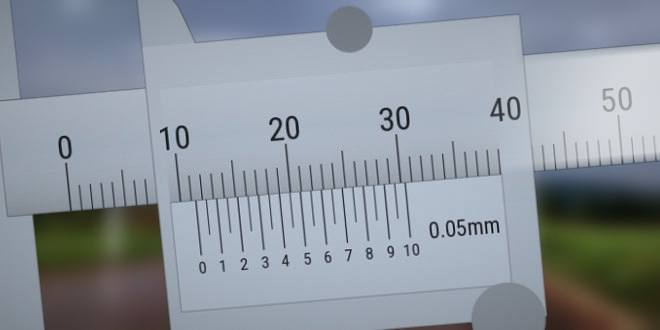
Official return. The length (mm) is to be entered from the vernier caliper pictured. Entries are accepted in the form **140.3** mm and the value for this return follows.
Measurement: **11.4** mm
